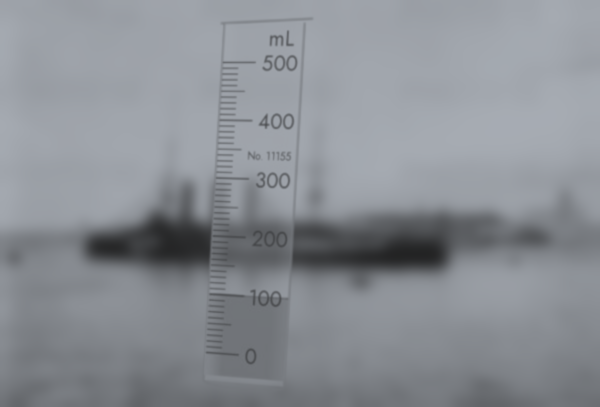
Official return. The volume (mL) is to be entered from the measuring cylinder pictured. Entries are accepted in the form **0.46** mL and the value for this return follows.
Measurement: **100** mL
